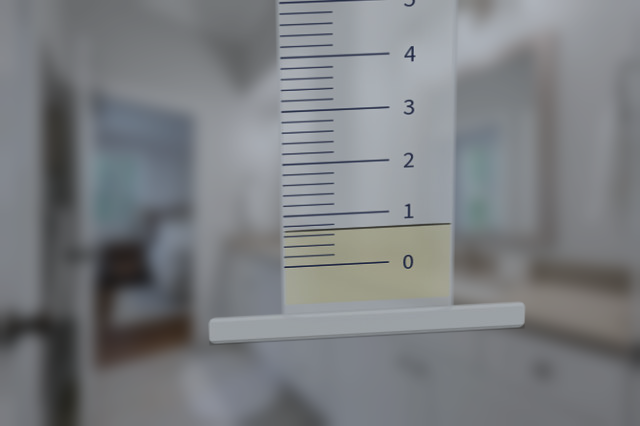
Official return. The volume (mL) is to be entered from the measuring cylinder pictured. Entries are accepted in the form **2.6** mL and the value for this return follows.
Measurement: **0.7** mL
